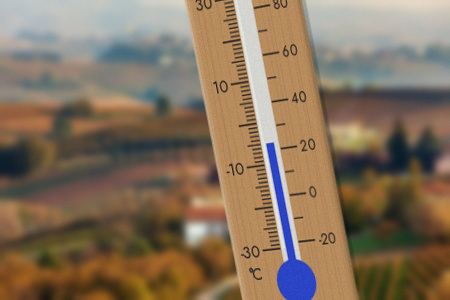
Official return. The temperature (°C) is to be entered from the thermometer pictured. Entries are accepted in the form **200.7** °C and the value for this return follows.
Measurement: **-5** °C
